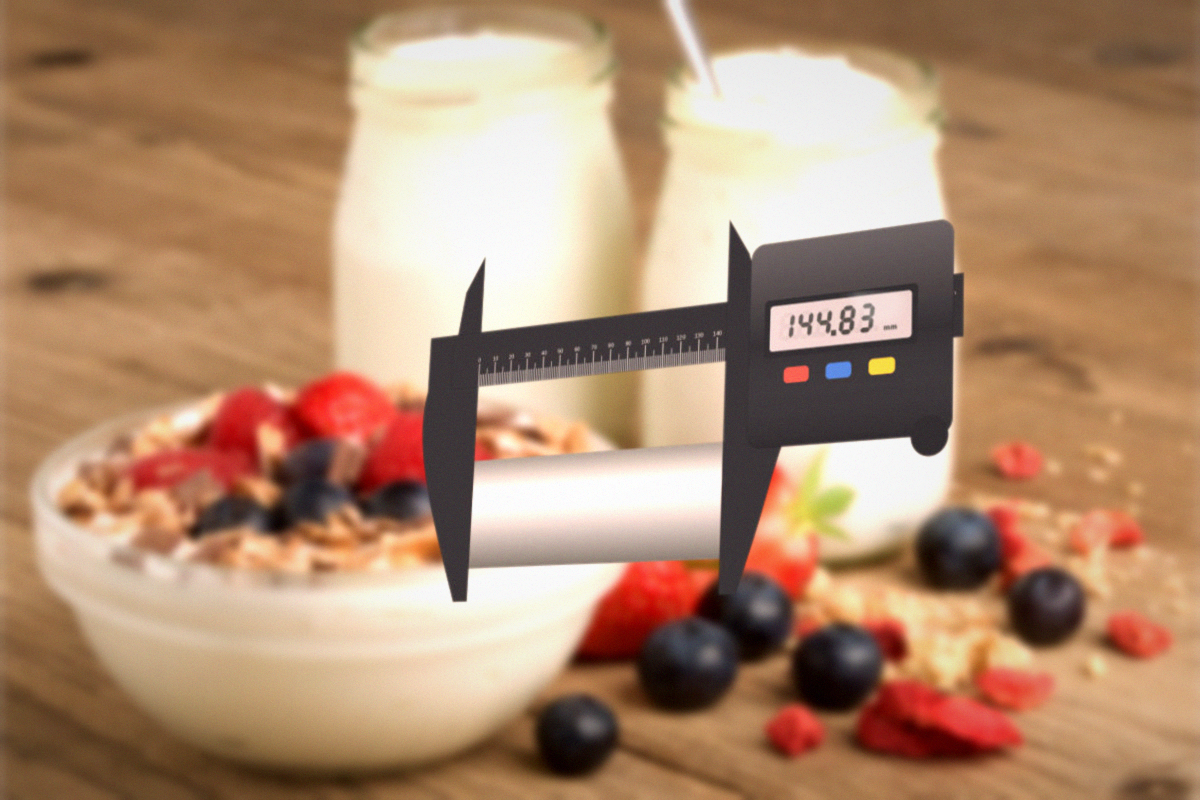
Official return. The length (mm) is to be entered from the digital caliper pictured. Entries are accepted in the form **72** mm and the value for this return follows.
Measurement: **144.83** mm
